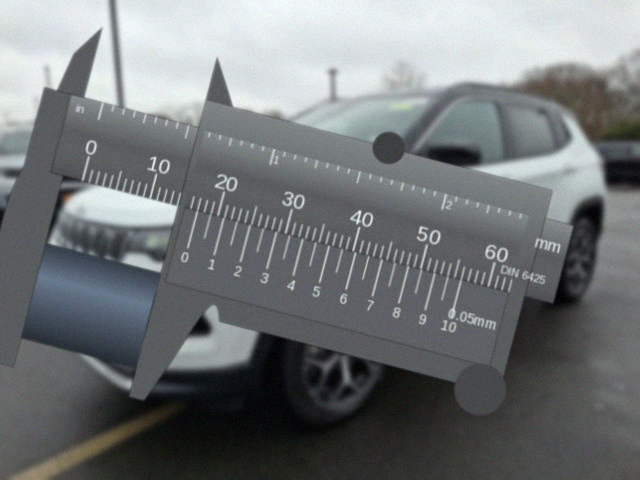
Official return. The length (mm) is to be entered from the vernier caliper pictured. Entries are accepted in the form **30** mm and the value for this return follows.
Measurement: **17.0** mm
